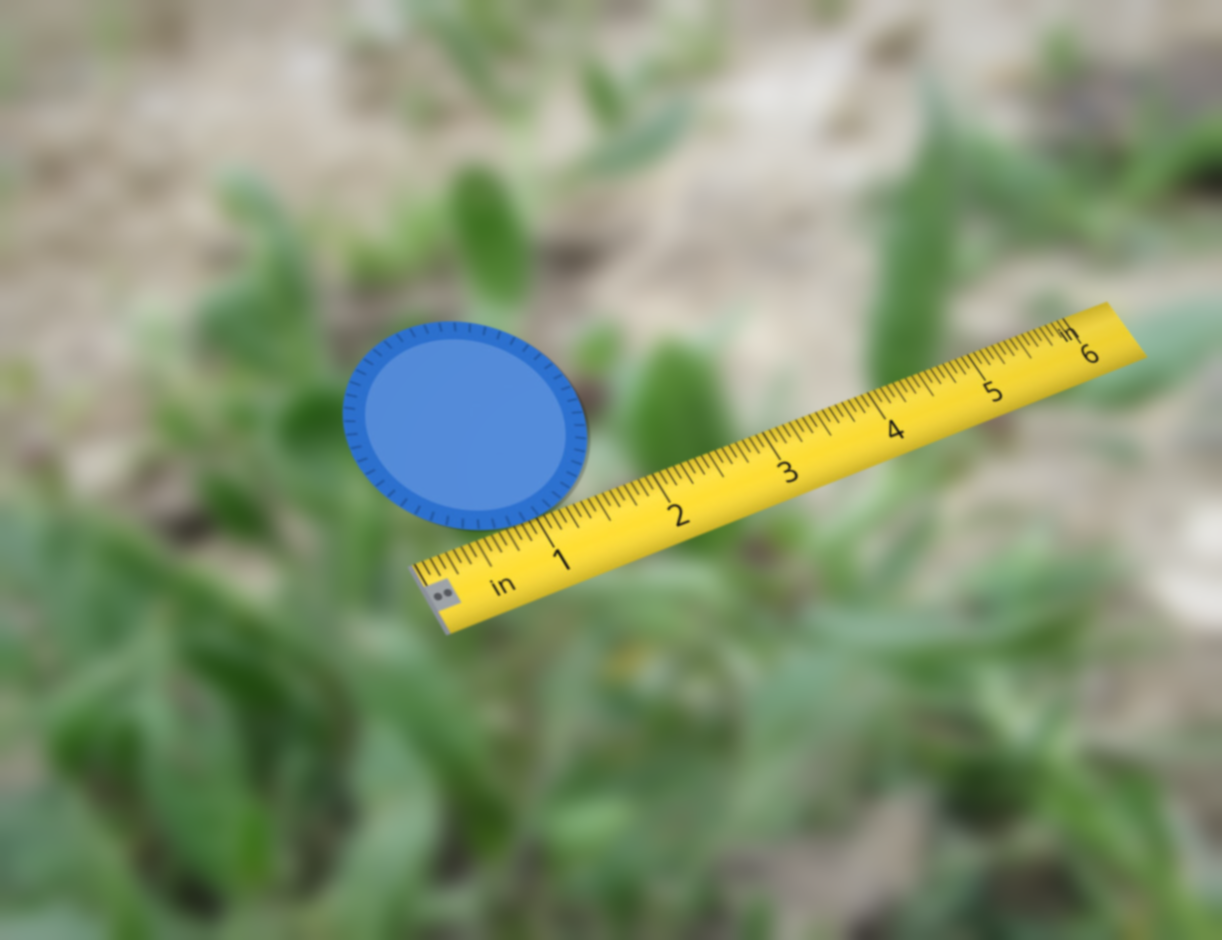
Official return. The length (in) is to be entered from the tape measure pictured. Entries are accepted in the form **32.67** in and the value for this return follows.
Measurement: **1.8125** in
